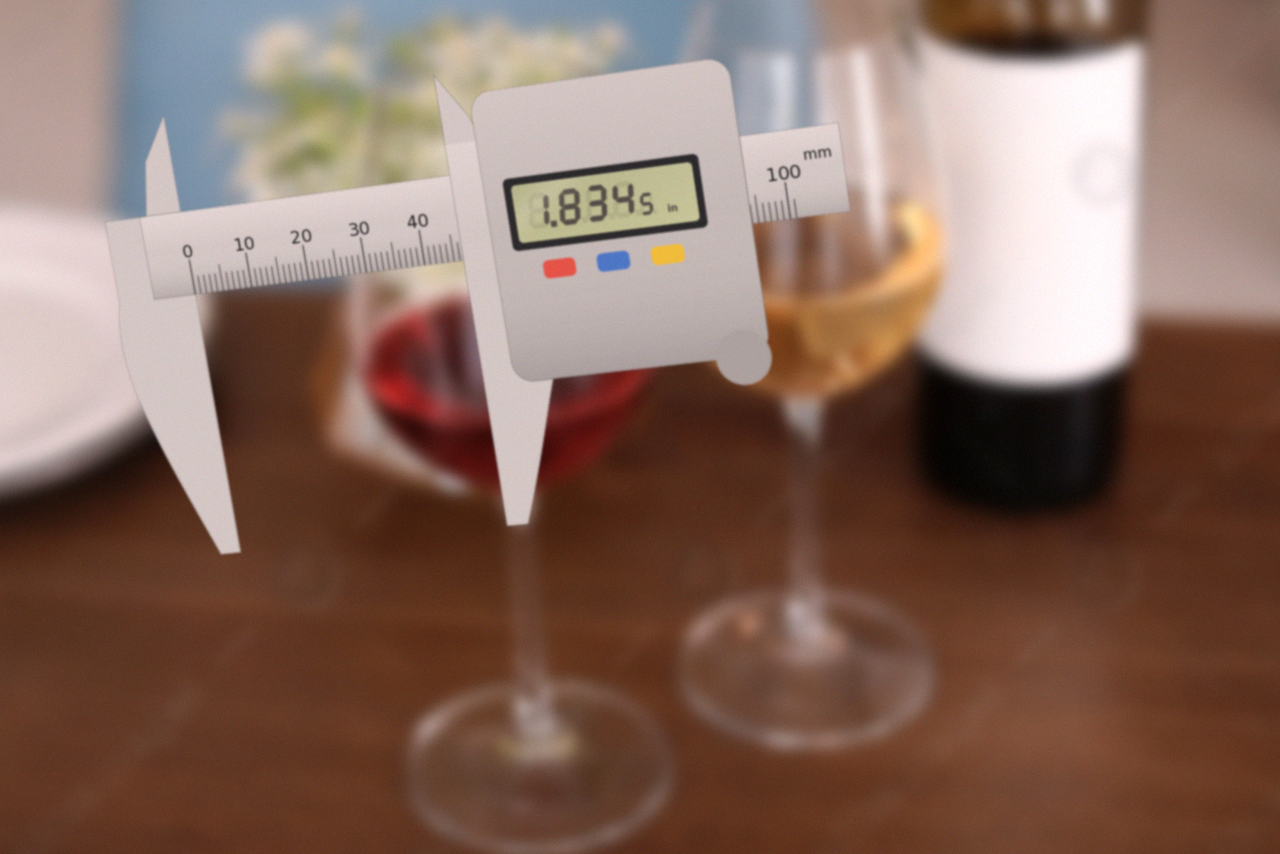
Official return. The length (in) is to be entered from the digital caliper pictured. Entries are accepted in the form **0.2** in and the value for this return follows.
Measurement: **1.8345** in
